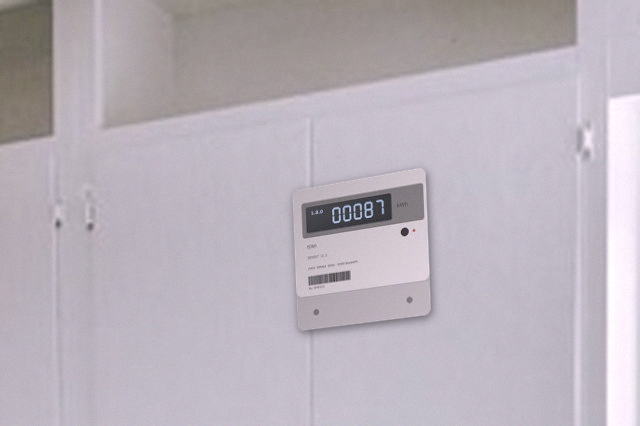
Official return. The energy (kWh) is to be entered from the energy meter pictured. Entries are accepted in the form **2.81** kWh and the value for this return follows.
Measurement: **87** kWh
